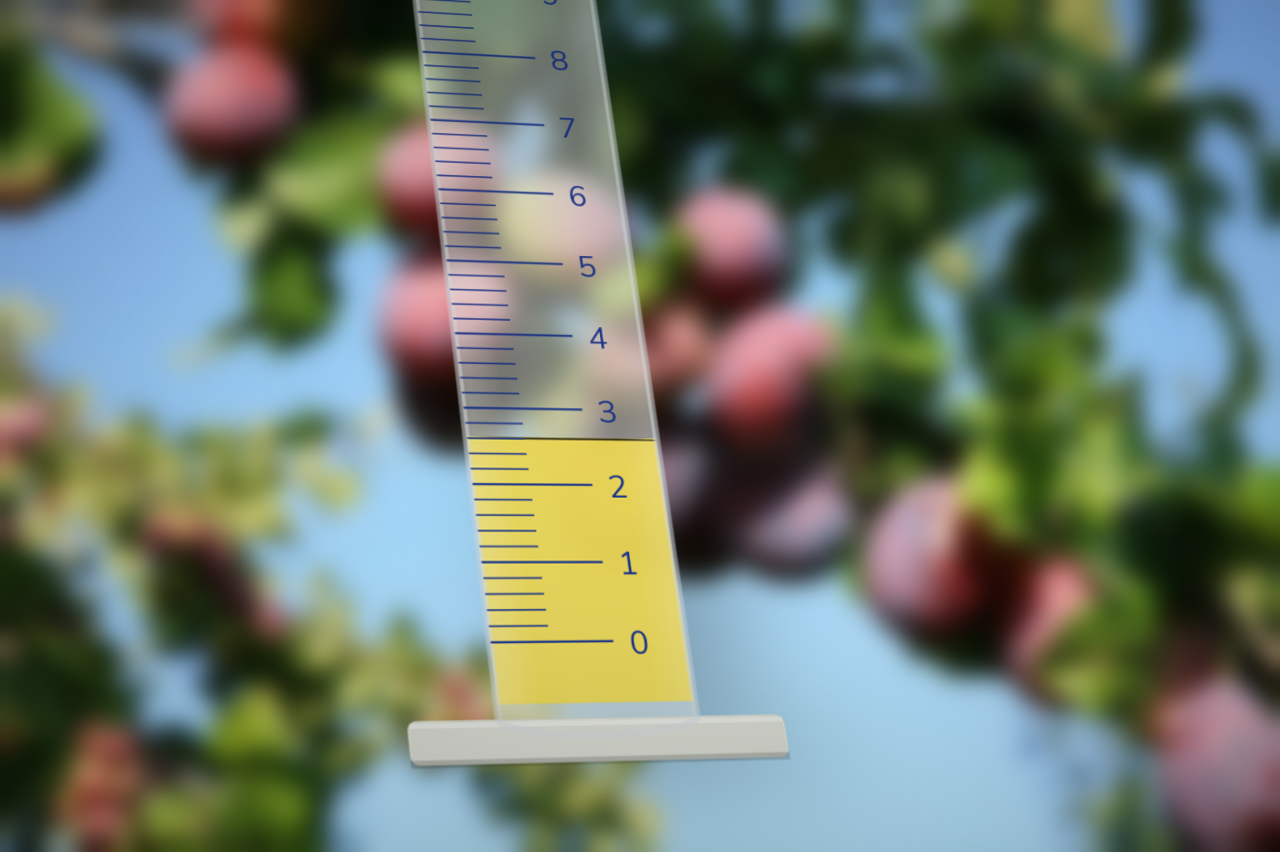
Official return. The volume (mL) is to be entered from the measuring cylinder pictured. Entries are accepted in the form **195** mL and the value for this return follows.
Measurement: **2.6** mL
